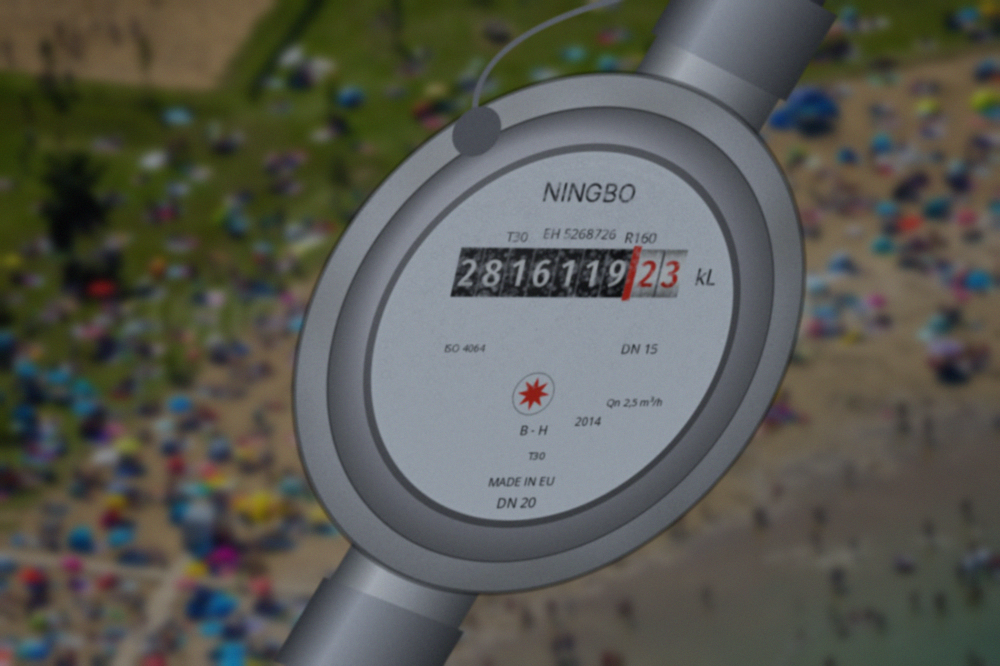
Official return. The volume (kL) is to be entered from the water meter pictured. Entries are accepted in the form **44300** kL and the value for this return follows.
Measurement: **2816119.23** kL
